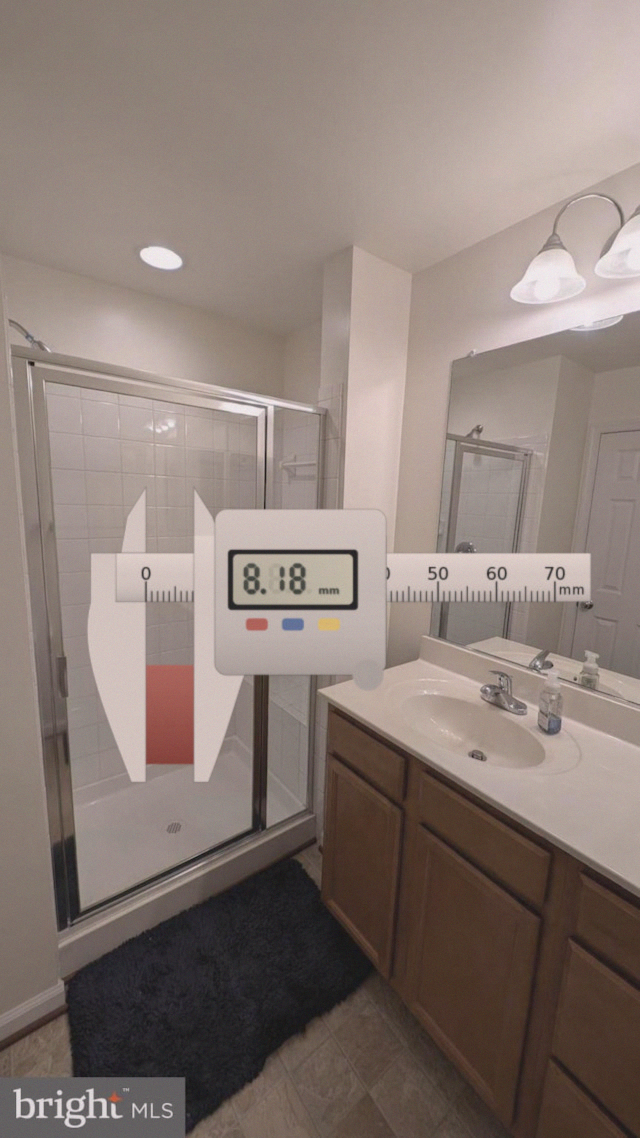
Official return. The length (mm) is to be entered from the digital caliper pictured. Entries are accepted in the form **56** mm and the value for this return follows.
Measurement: **8.18** mm
